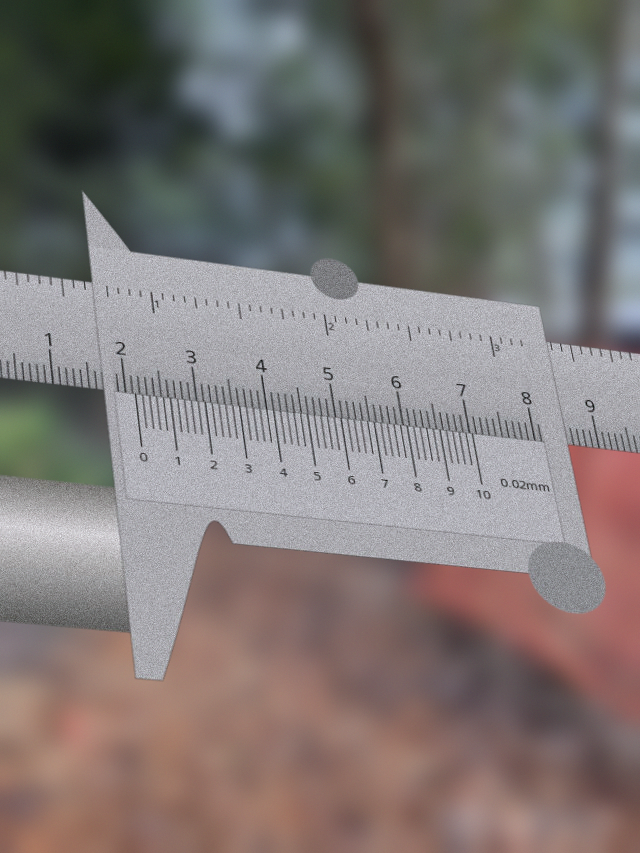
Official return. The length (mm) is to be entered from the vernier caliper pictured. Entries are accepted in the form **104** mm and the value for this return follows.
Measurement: **21.4** mm
